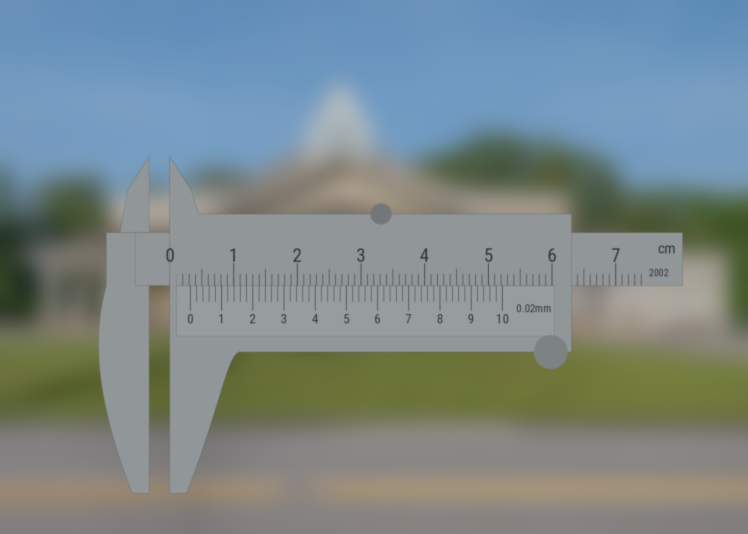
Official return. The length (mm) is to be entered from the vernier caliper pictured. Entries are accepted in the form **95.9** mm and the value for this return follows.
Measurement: **3.2** mm
